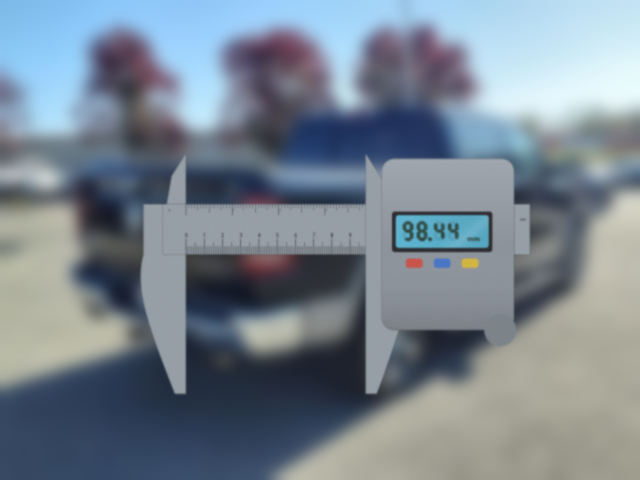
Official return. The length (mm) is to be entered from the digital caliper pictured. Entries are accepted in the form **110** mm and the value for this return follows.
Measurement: **98.44** mm
